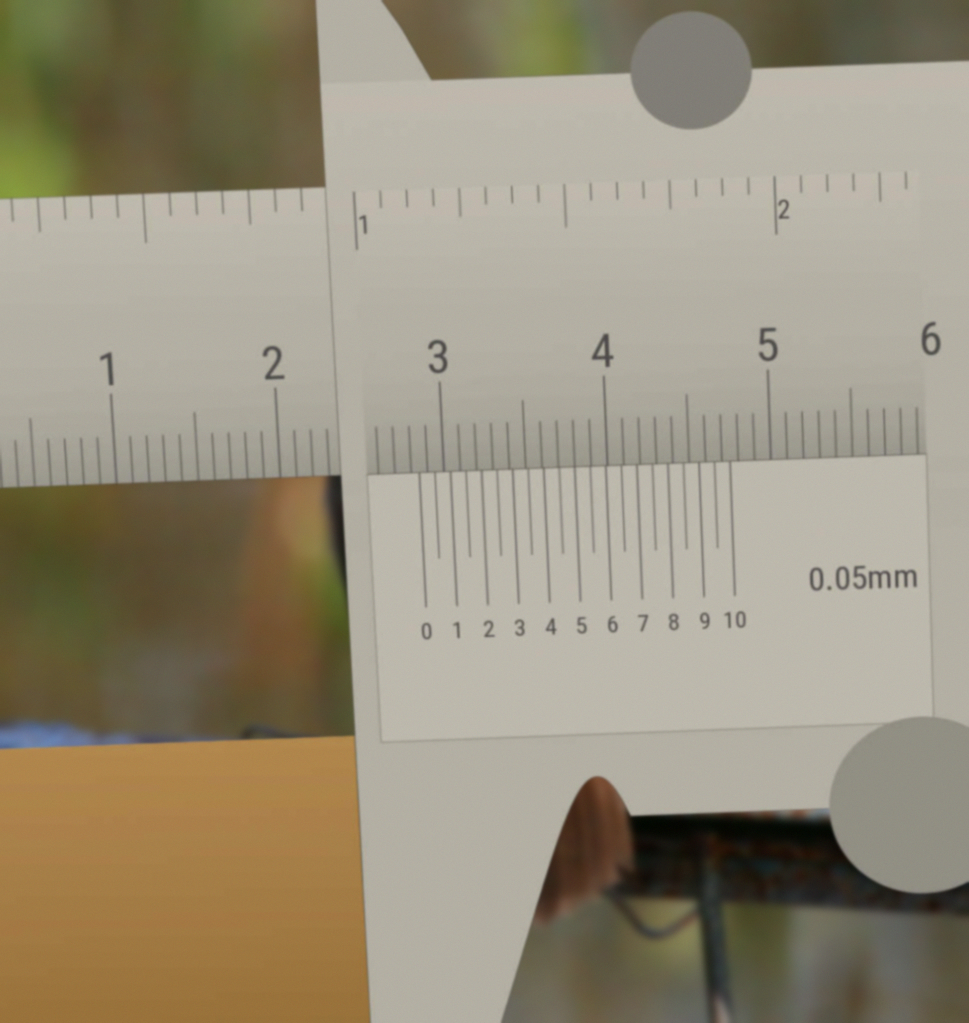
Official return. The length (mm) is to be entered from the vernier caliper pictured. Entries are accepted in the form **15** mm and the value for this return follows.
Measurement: **28.5** mm
